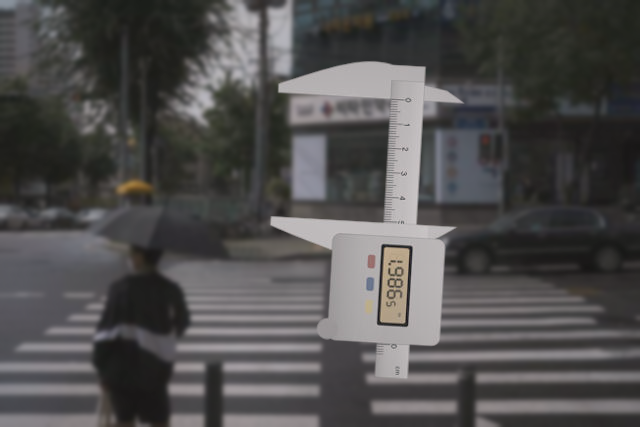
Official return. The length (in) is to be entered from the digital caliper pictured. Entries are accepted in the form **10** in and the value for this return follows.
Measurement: **1.9865** in
